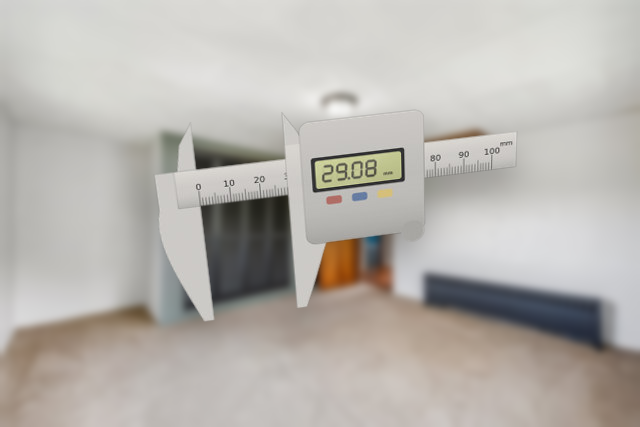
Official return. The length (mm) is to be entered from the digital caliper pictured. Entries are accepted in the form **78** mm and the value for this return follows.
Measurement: **29.08** mm
